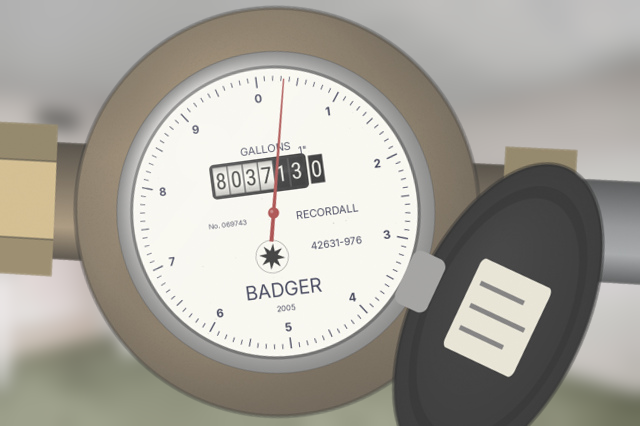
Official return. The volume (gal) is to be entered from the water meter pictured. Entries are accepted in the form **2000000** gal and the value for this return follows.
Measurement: **8037130.3** gal
